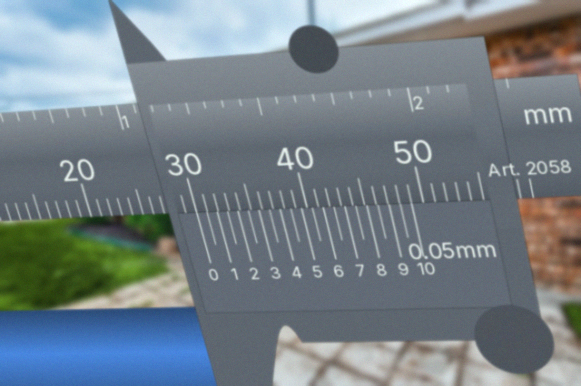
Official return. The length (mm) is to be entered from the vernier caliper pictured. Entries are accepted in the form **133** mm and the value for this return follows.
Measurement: **30.0** mm
